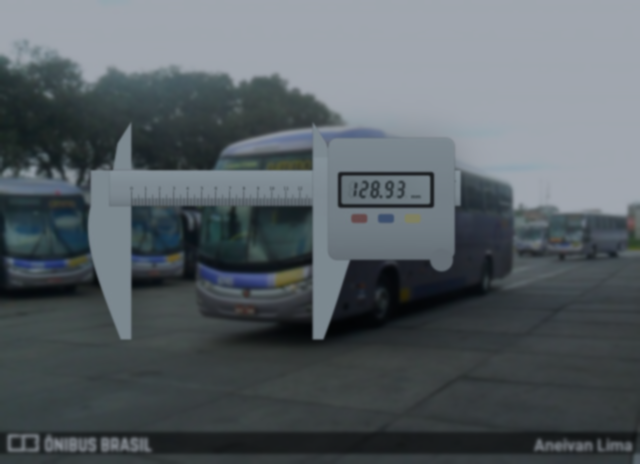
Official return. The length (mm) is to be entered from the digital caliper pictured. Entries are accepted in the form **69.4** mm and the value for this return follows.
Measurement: **128.93** mm
